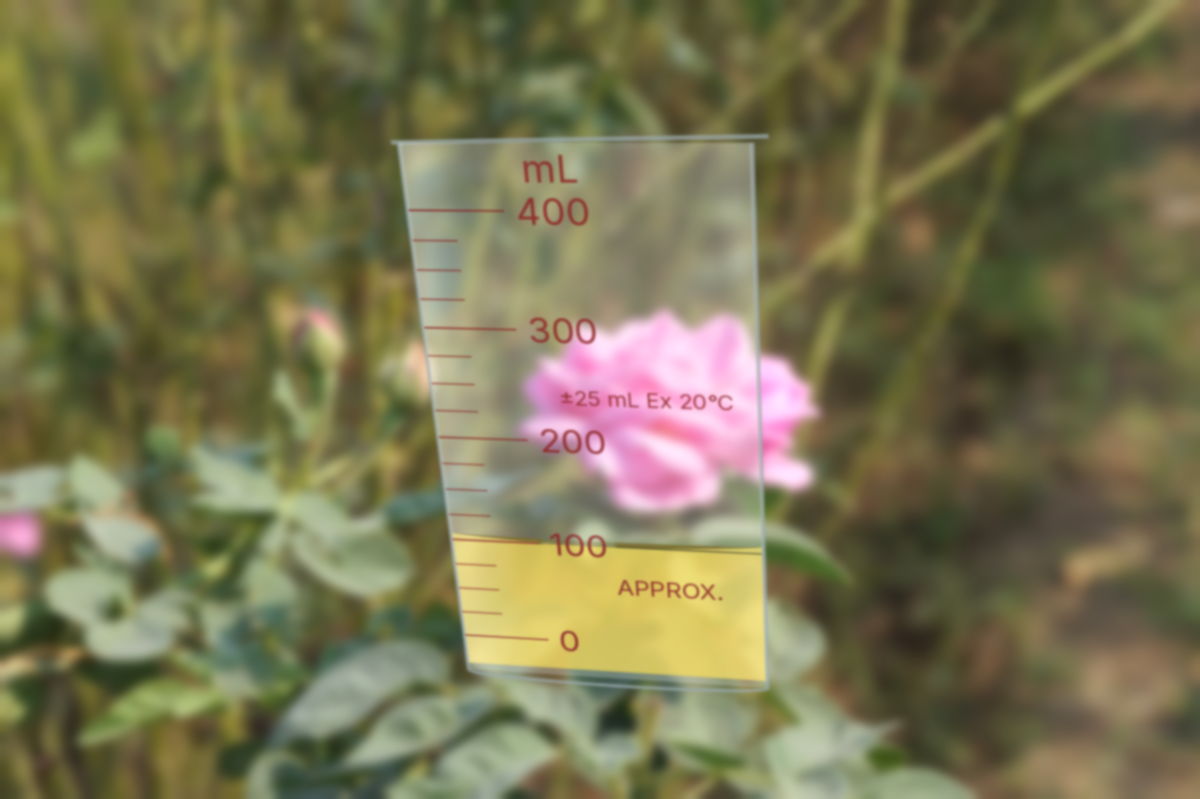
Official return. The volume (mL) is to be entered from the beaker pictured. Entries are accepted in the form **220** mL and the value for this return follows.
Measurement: **100** mL
